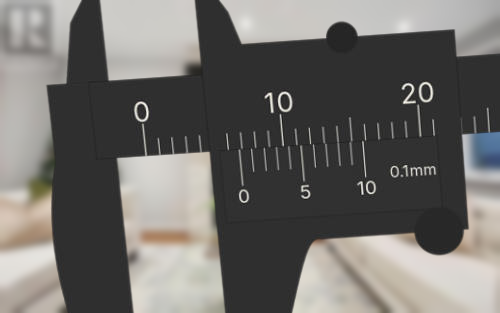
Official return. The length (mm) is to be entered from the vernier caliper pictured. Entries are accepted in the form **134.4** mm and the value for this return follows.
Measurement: **6.8** mm
